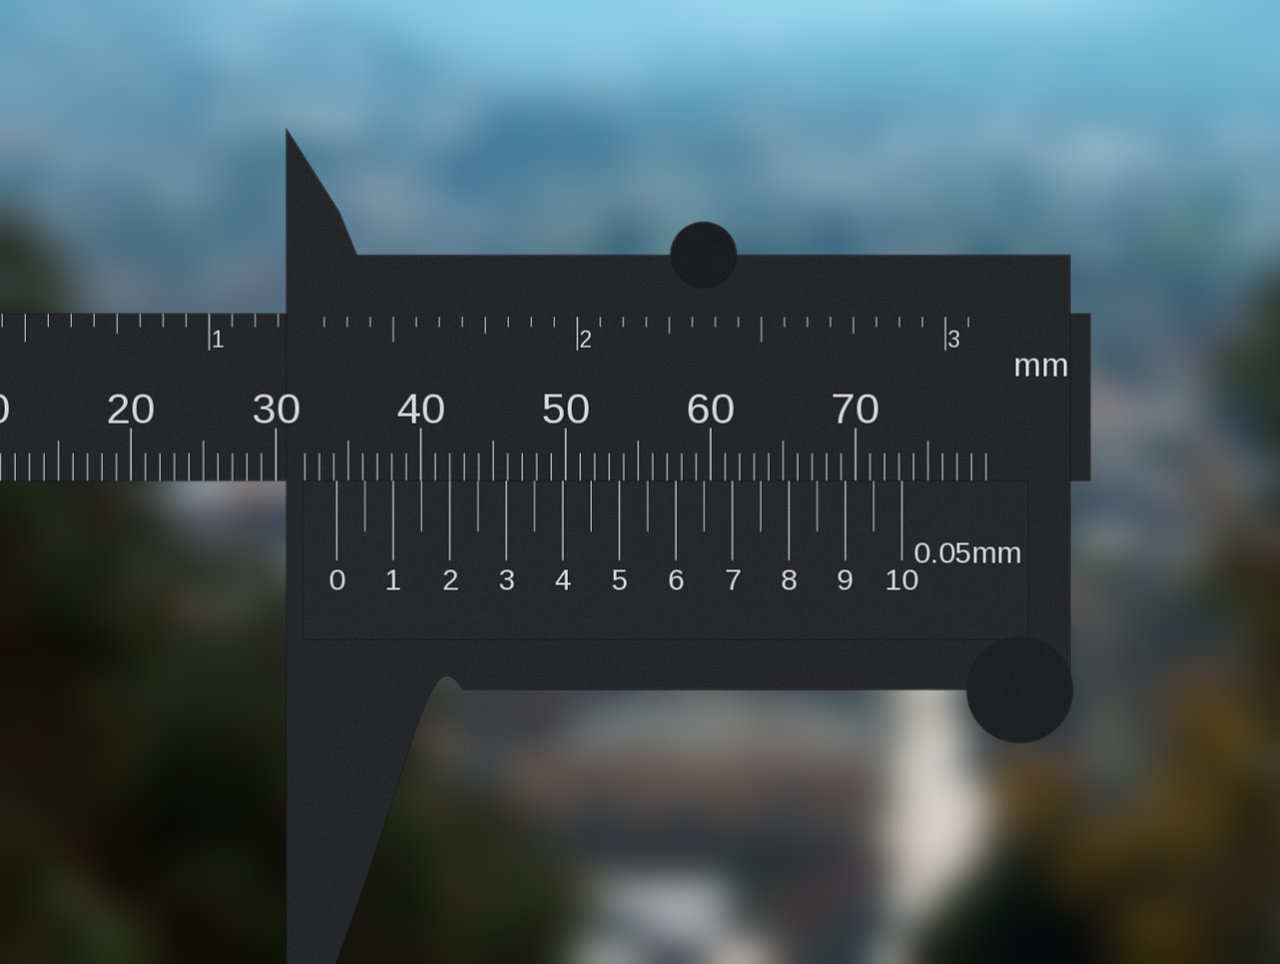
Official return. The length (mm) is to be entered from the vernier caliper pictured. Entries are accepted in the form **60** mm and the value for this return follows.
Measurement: **34.2** mm
